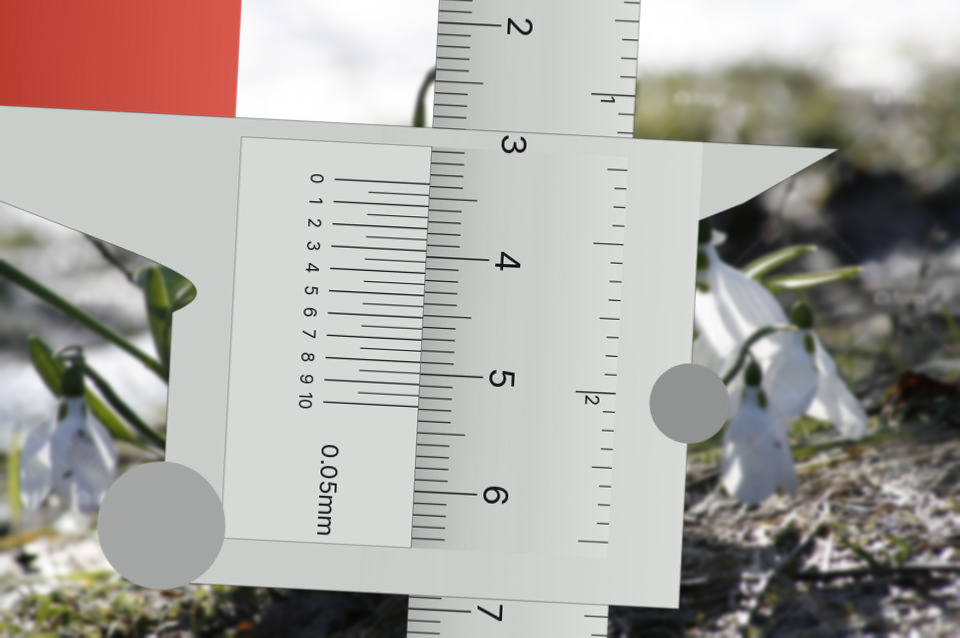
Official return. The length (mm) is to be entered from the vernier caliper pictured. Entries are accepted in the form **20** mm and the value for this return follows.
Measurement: **33.8** mm
